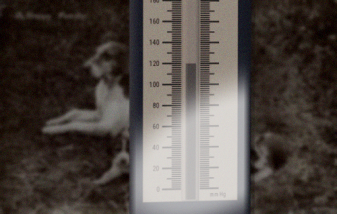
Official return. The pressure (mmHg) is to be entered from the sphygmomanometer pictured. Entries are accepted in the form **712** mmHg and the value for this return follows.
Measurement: **120** mmHg
